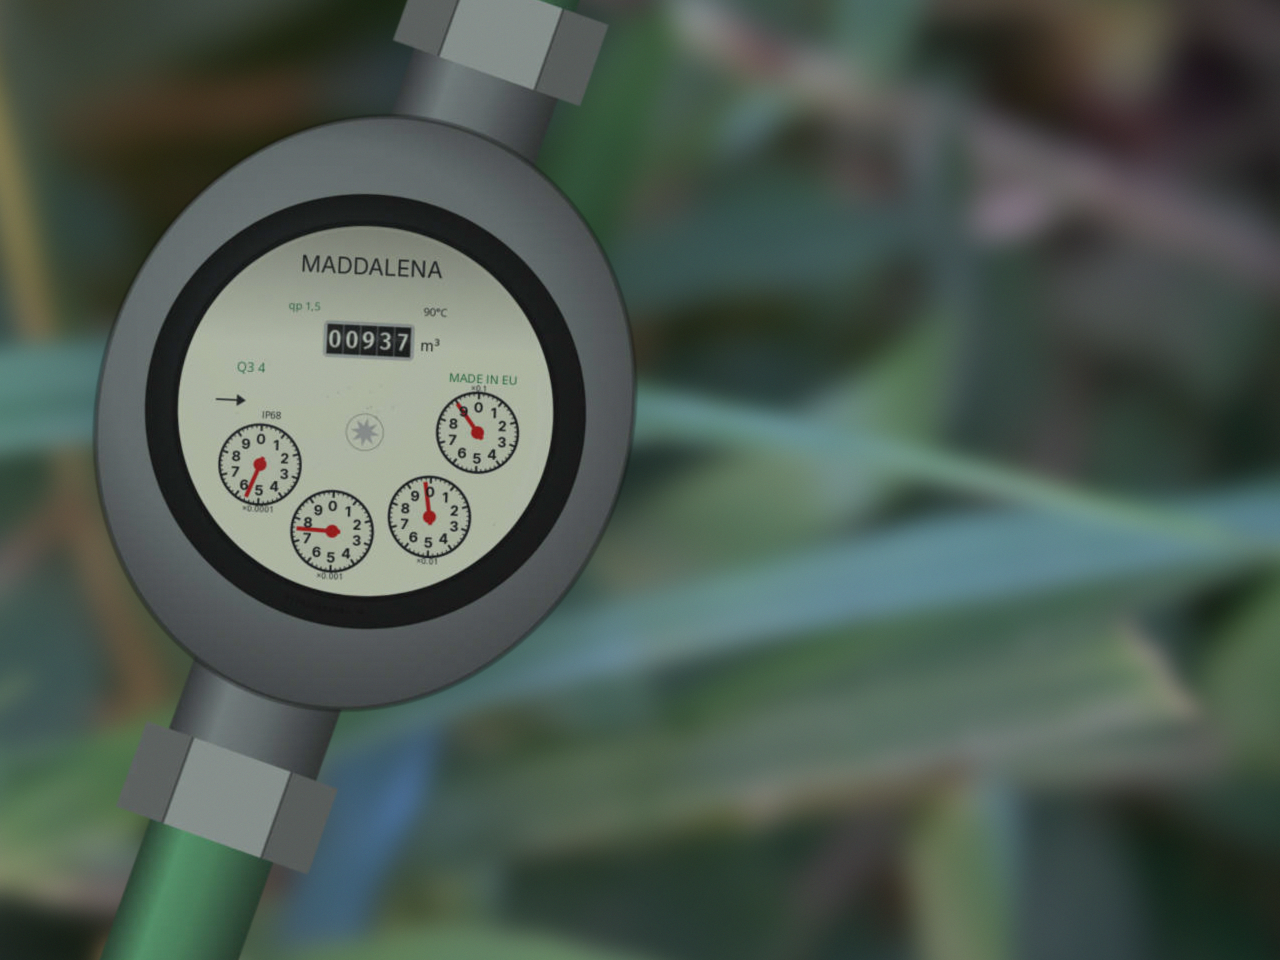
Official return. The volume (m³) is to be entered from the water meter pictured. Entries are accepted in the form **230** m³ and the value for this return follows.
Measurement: **937.8975** m³
